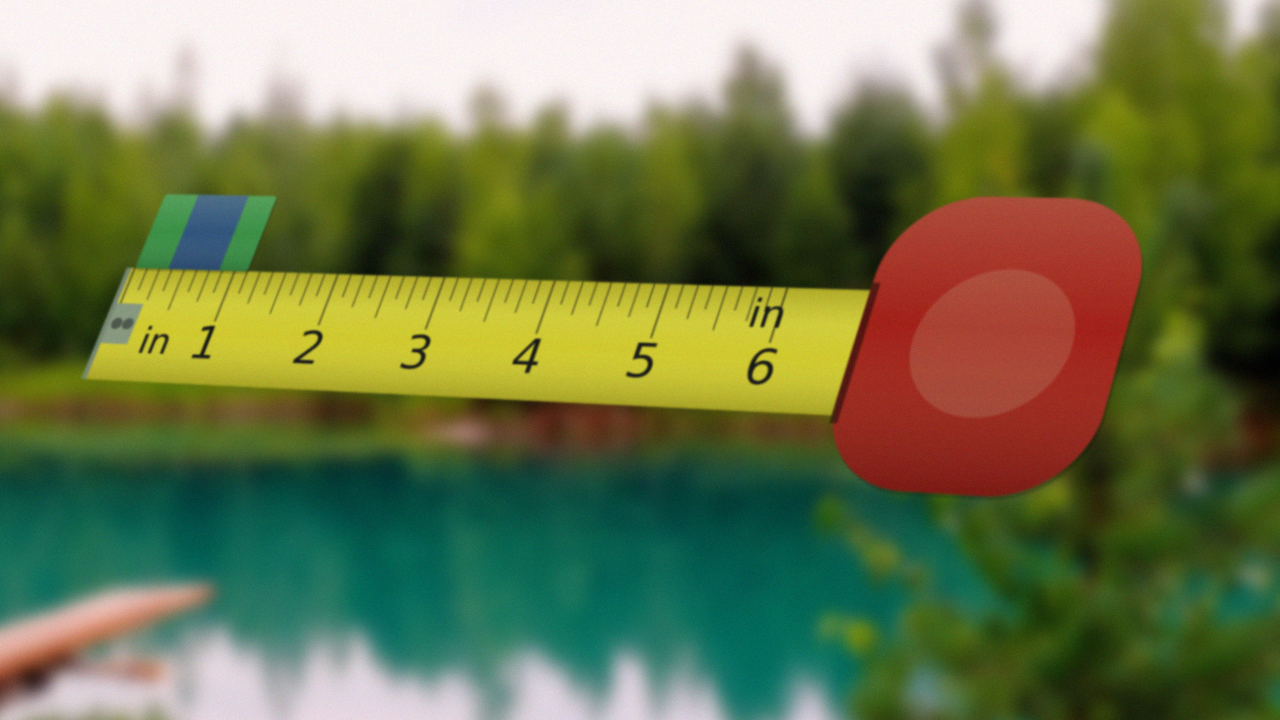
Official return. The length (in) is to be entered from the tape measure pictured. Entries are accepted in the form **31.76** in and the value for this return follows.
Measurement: **1.125** in
